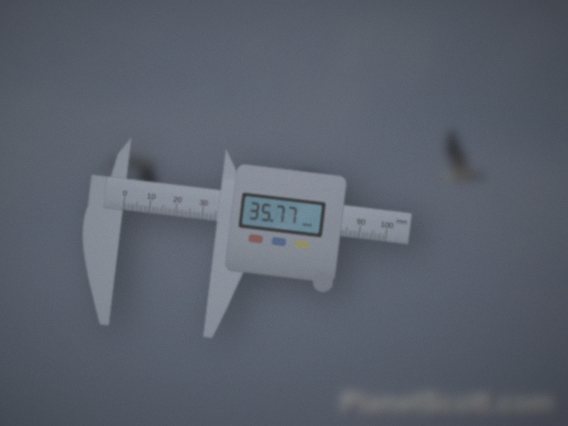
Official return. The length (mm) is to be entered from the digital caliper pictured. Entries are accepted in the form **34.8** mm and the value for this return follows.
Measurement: **35.77** mm
